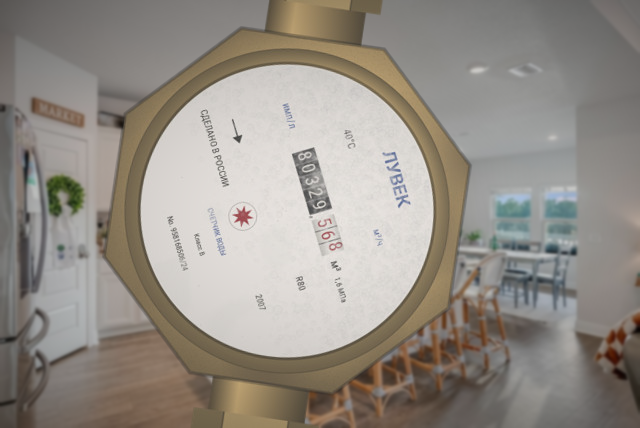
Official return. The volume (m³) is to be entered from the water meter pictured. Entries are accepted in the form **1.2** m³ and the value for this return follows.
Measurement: **80329.568** m³
